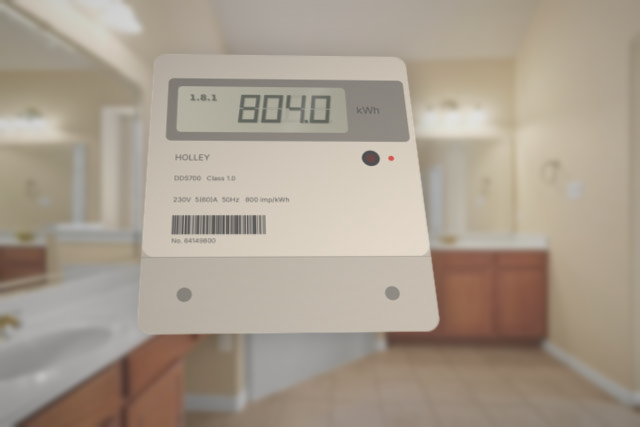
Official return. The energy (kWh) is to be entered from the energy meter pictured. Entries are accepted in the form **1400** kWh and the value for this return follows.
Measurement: **804.0** kWh
